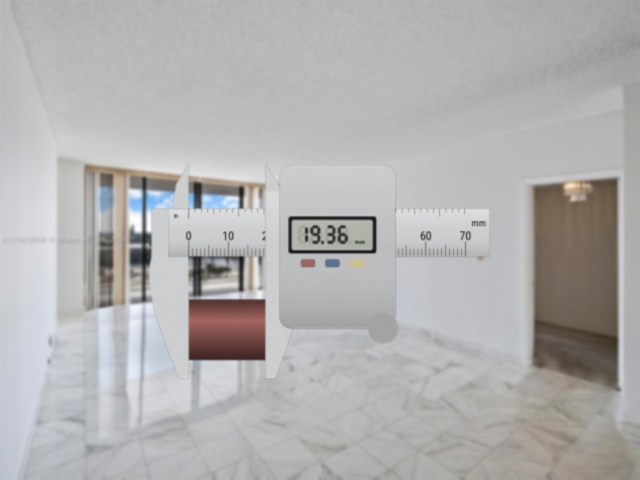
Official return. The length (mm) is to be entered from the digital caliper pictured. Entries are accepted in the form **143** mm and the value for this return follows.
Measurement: **19.36** mm
